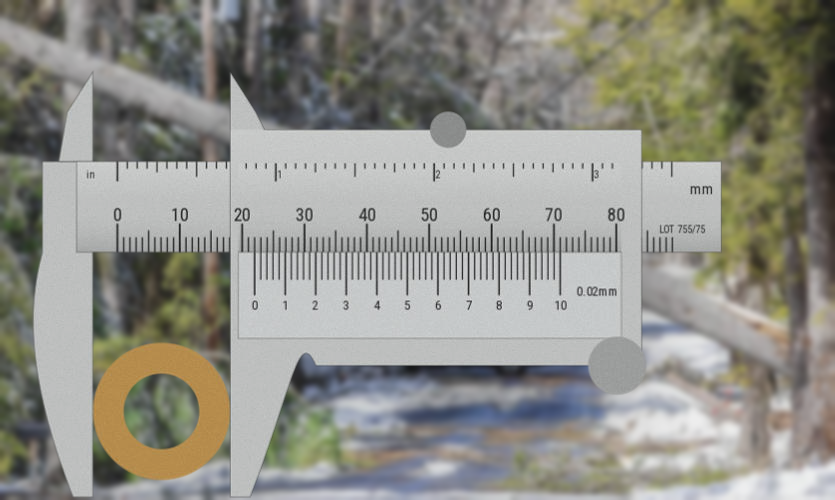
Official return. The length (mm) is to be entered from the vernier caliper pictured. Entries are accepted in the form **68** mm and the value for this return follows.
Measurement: **22.0** mm
